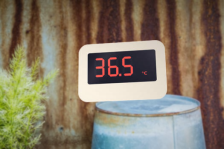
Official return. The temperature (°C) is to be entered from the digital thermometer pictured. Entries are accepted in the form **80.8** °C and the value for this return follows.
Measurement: **36.5** °C
